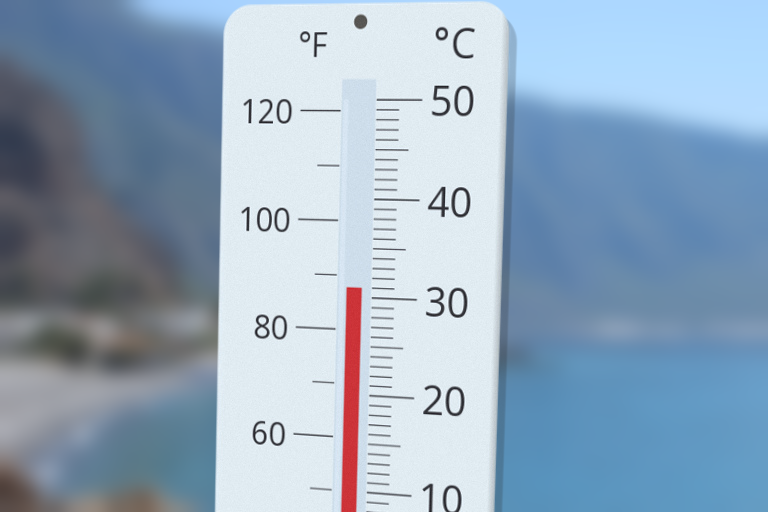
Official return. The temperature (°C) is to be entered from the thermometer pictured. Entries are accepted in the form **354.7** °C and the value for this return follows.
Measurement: **31** °C
